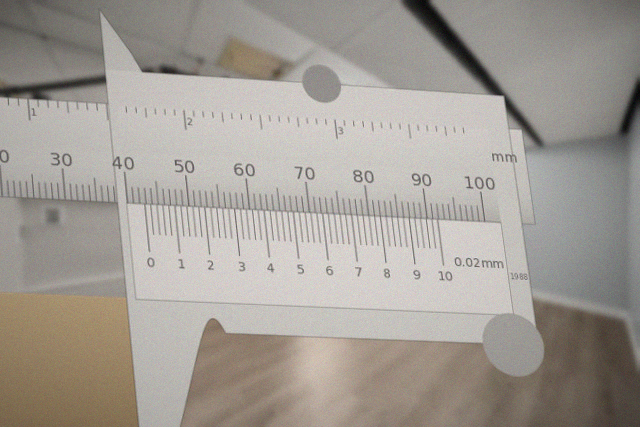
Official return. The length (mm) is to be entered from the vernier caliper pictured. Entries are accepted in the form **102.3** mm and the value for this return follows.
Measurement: **42.8** mm
